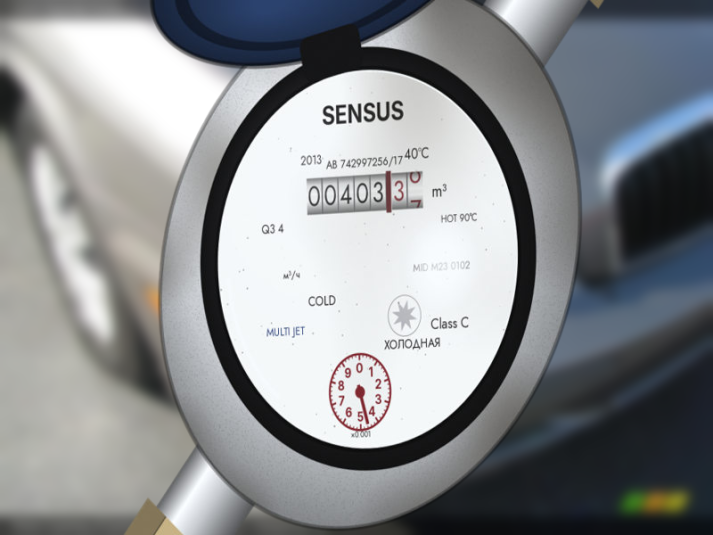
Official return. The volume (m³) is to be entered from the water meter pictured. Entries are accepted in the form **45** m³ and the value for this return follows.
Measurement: **403.364** m³
